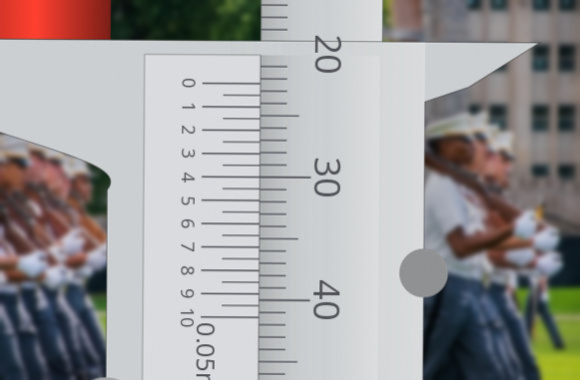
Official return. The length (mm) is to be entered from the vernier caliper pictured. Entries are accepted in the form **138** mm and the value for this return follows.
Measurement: **22.4** mm
